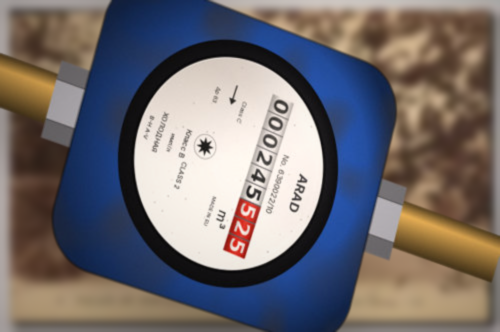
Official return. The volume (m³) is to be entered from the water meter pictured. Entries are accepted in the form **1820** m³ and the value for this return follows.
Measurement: **245.525** m³
